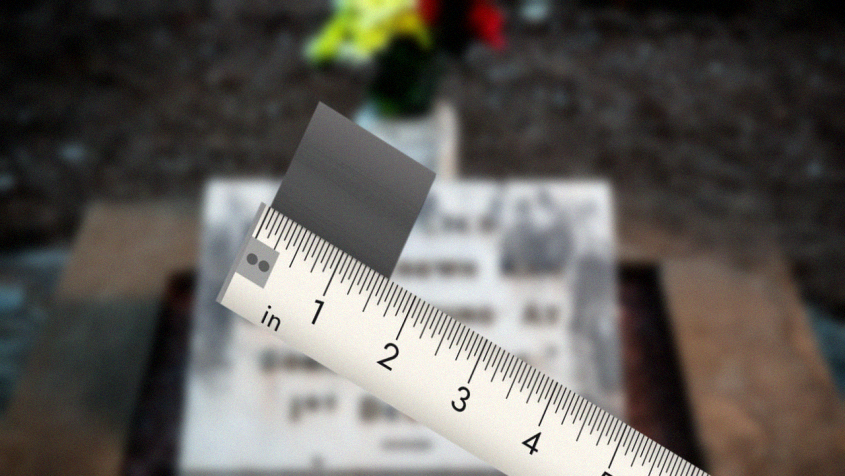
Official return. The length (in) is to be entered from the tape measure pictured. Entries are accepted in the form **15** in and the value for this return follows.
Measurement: **1.625** in
